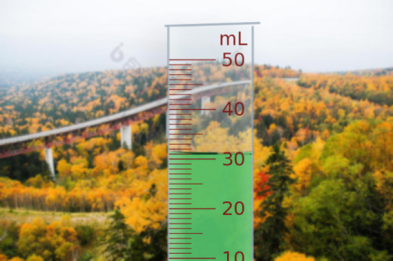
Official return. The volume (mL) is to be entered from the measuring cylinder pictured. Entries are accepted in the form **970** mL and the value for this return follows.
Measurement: **31** mL
